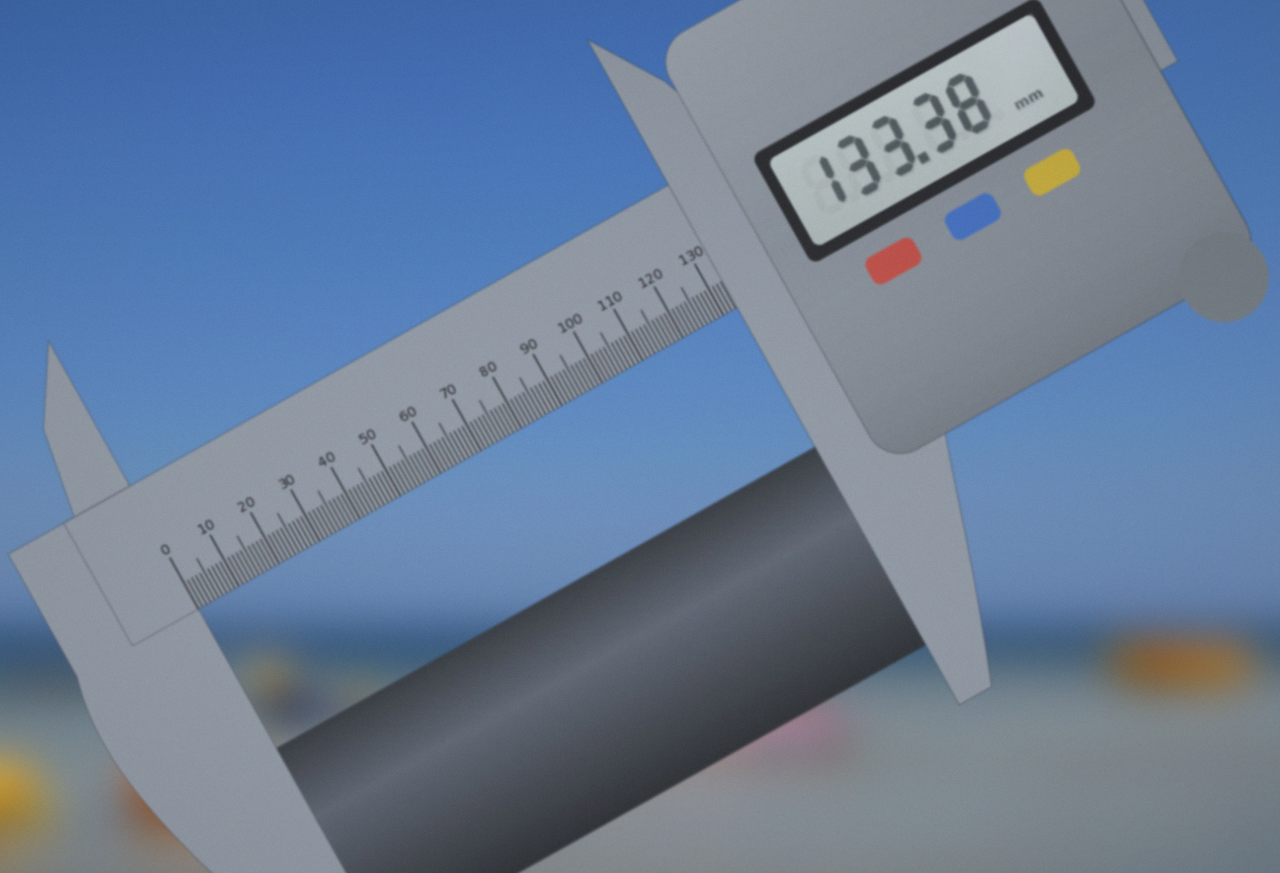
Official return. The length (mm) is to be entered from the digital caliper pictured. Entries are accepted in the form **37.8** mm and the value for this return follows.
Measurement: **133.38** mm
